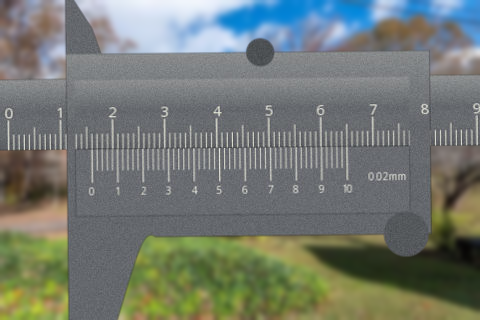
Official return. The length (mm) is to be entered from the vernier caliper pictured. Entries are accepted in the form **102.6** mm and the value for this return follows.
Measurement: **16.0** mm
